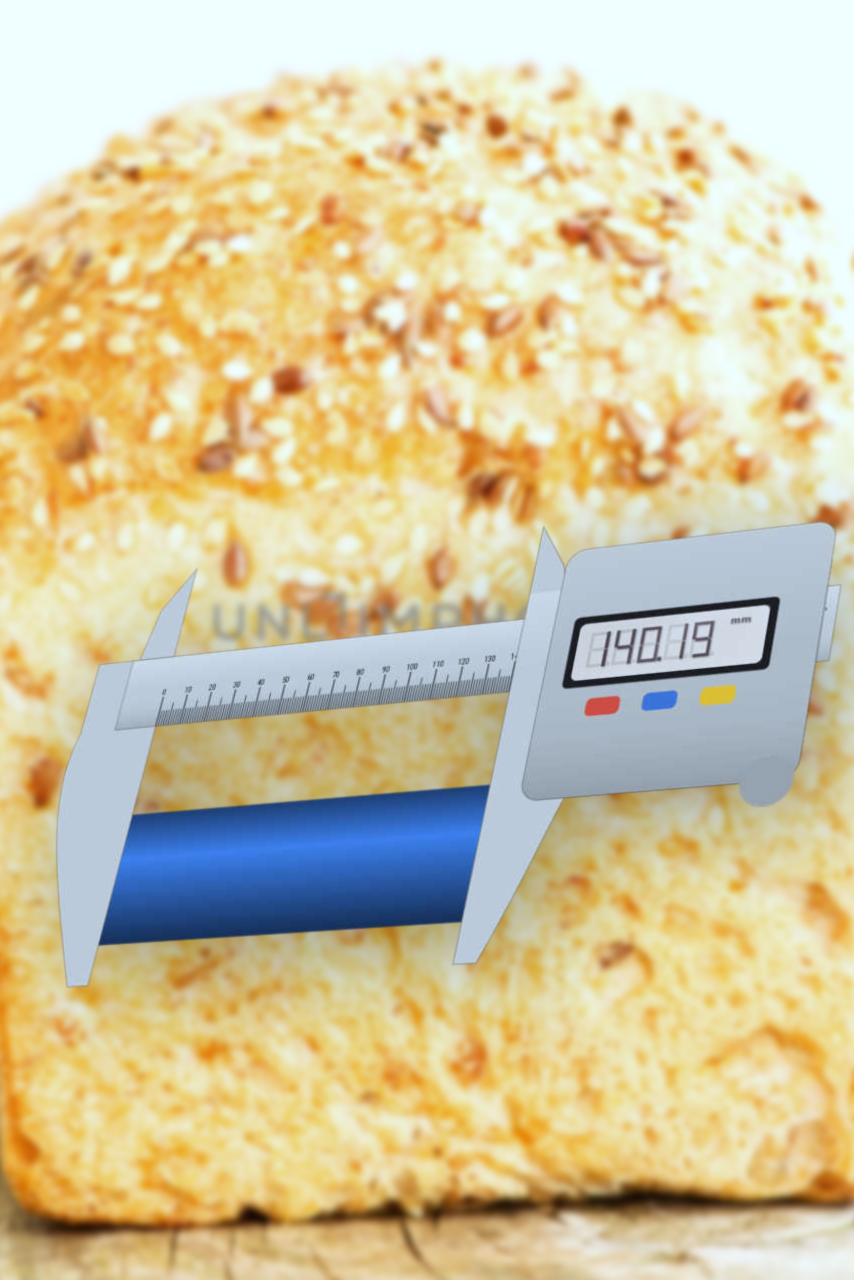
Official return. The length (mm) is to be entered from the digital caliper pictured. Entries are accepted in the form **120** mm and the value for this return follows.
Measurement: **140.19** mm
